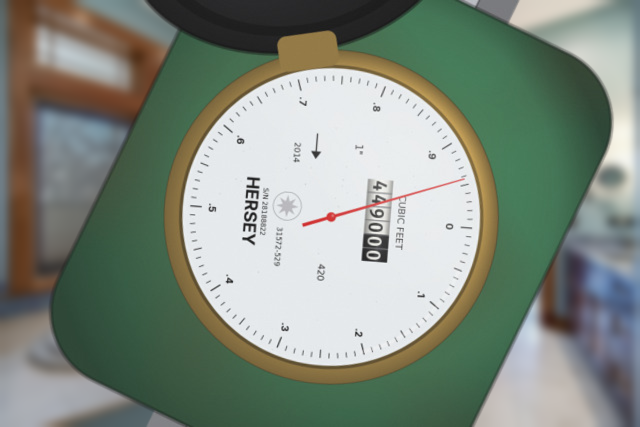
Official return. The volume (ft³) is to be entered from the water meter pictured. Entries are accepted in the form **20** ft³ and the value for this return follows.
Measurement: **448999.94** ft³
